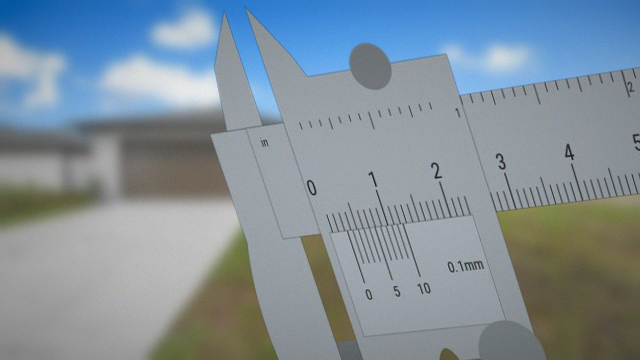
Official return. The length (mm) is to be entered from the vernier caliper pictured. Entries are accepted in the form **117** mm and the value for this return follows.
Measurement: **3.4** mm
